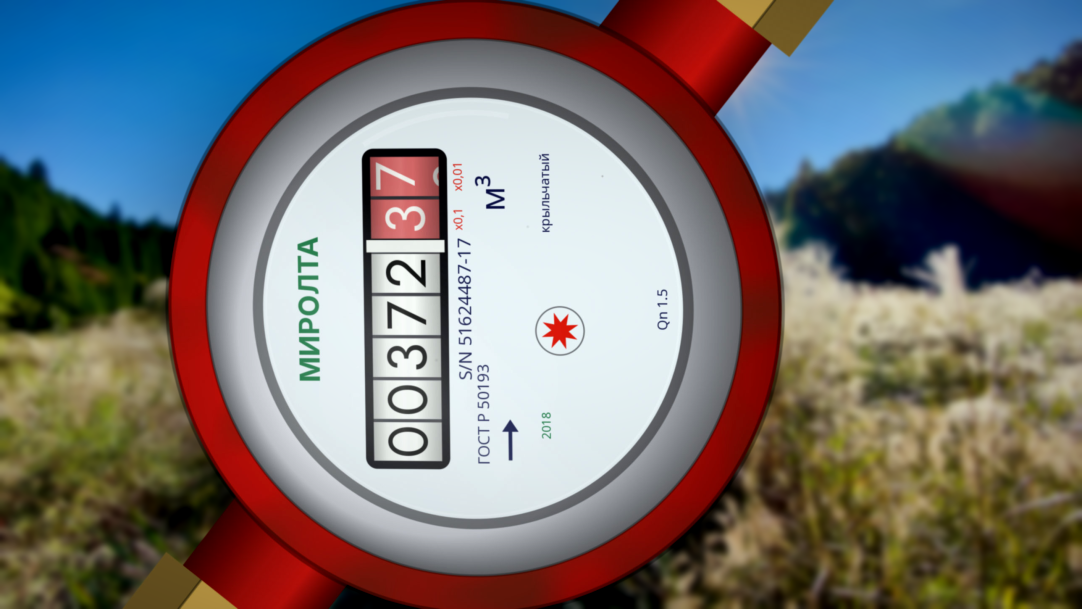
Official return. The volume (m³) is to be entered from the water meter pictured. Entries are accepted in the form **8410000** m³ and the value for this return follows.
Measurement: **372.37** m³
